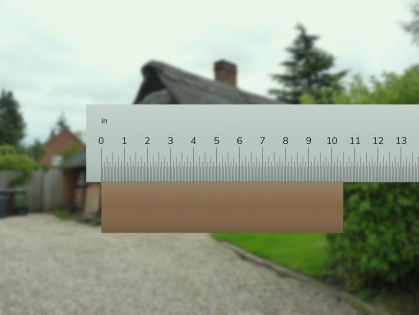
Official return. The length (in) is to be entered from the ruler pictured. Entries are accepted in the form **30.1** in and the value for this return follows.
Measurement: **10.5** in
